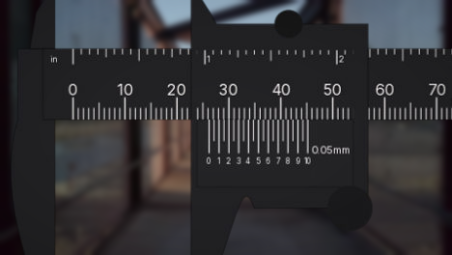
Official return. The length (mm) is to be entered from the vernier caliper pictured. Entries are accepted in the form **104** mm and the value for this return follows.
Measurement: **26.2** mm
